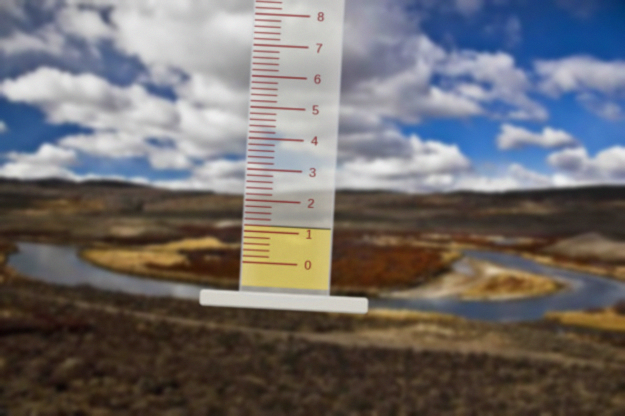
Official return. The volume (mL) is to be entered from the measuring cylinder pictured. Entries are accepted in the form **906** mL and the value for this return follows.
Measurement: **1.2** mL
